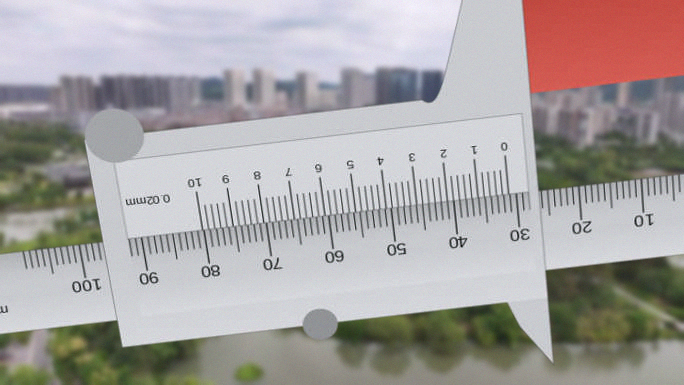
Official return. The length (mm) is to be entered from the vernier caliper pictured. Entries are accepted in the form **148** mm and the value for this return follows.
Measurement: **31.2** mm
